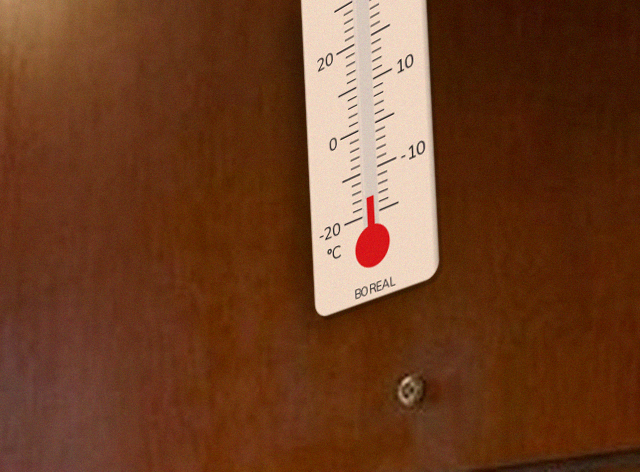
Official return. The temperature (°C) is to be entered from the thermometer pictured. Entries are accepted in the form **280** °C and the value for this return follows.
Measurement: **-16** °C
